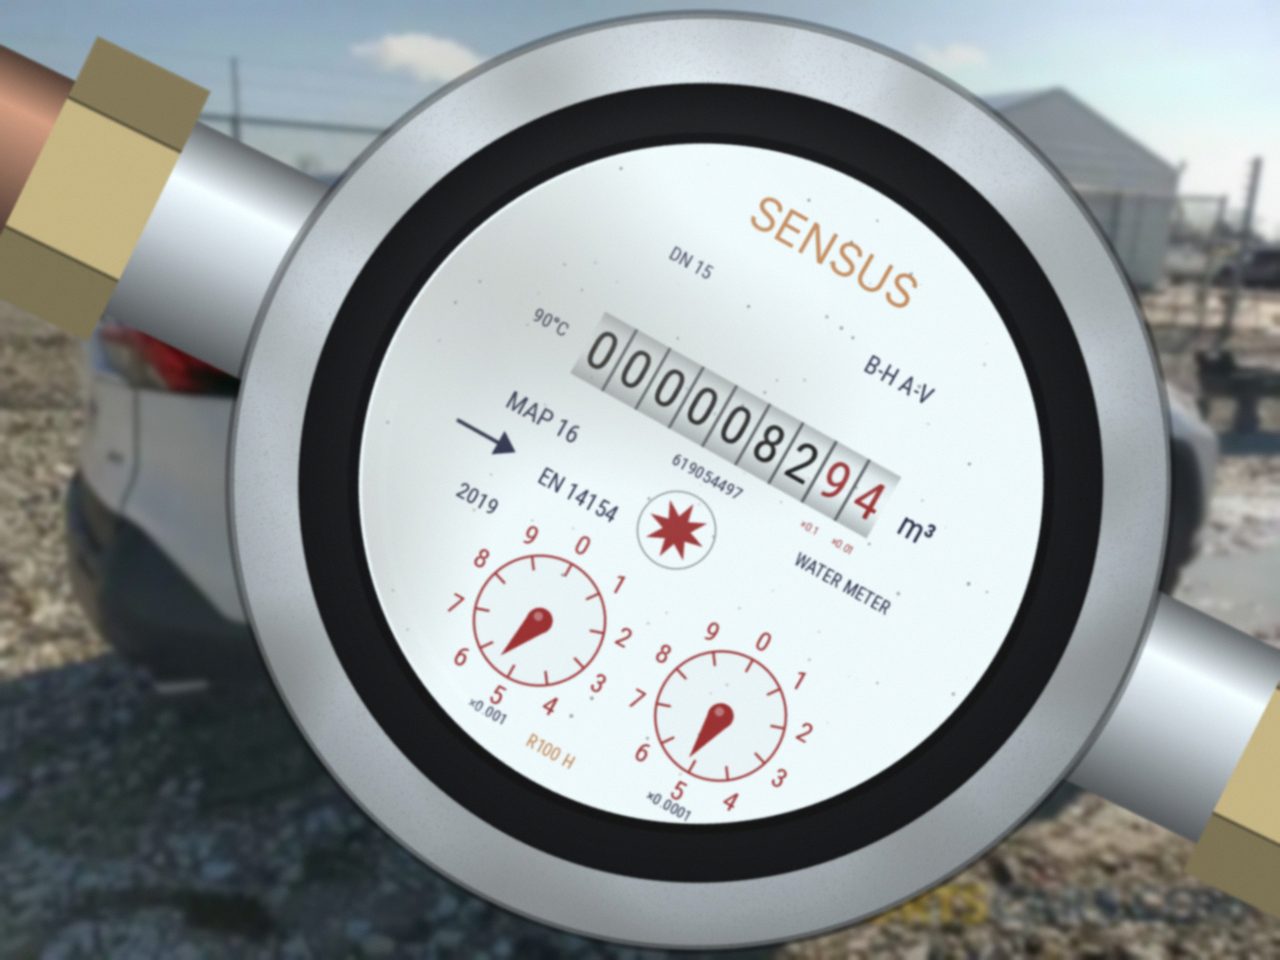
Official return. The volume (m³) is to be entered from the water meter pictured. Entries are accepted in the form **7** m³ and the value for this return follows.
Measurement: **82.9455** m³
